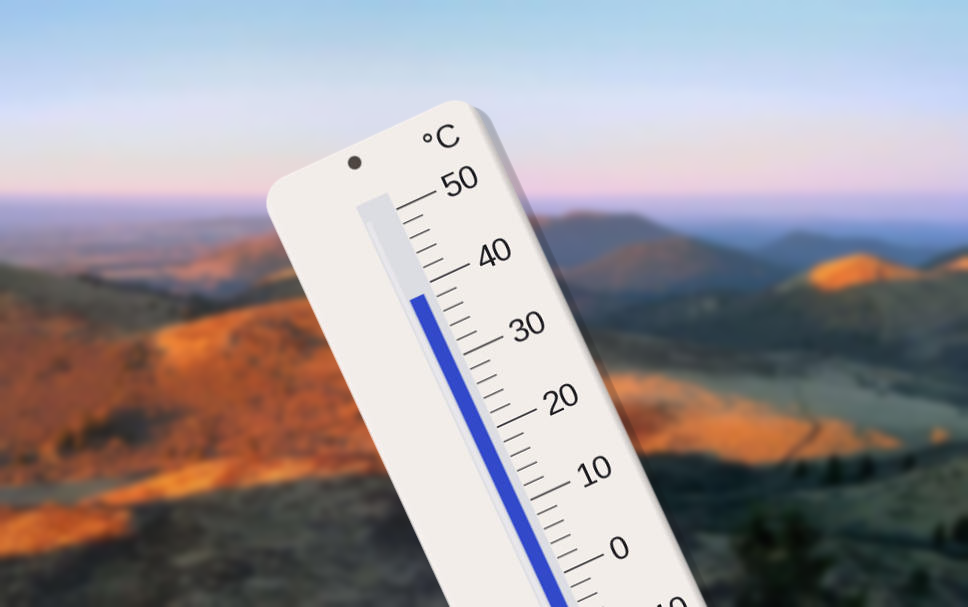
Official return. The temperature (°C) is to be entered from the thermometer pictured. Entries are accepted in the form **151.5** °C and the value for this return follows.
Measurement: **39** °C
